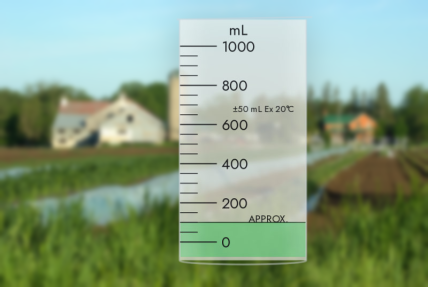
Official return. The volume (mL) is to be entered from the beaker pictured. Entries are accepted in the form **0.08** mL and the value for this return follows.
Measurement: **100** mL
